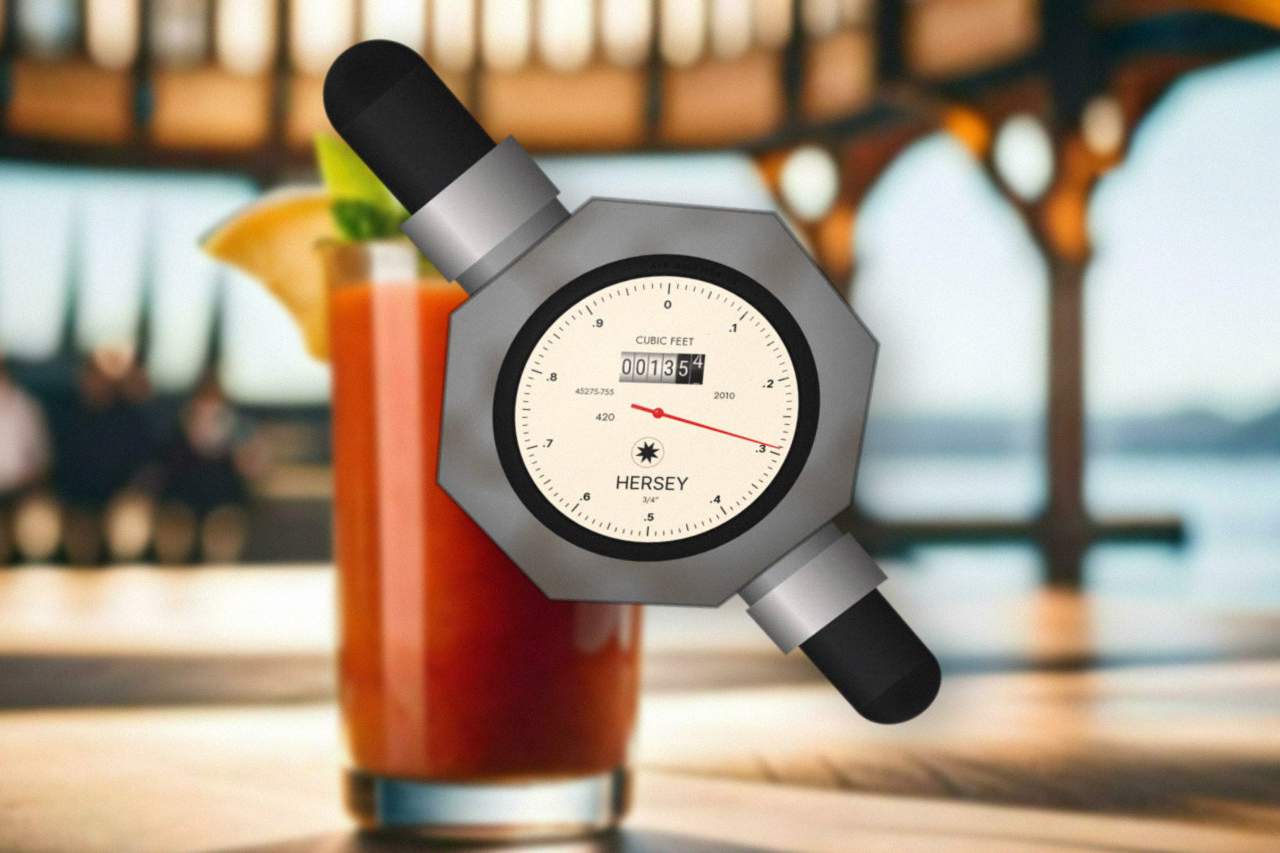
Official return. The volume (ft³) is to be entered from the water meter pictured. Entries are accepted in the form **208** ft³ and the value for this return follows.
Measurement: **1354.29** ft³
